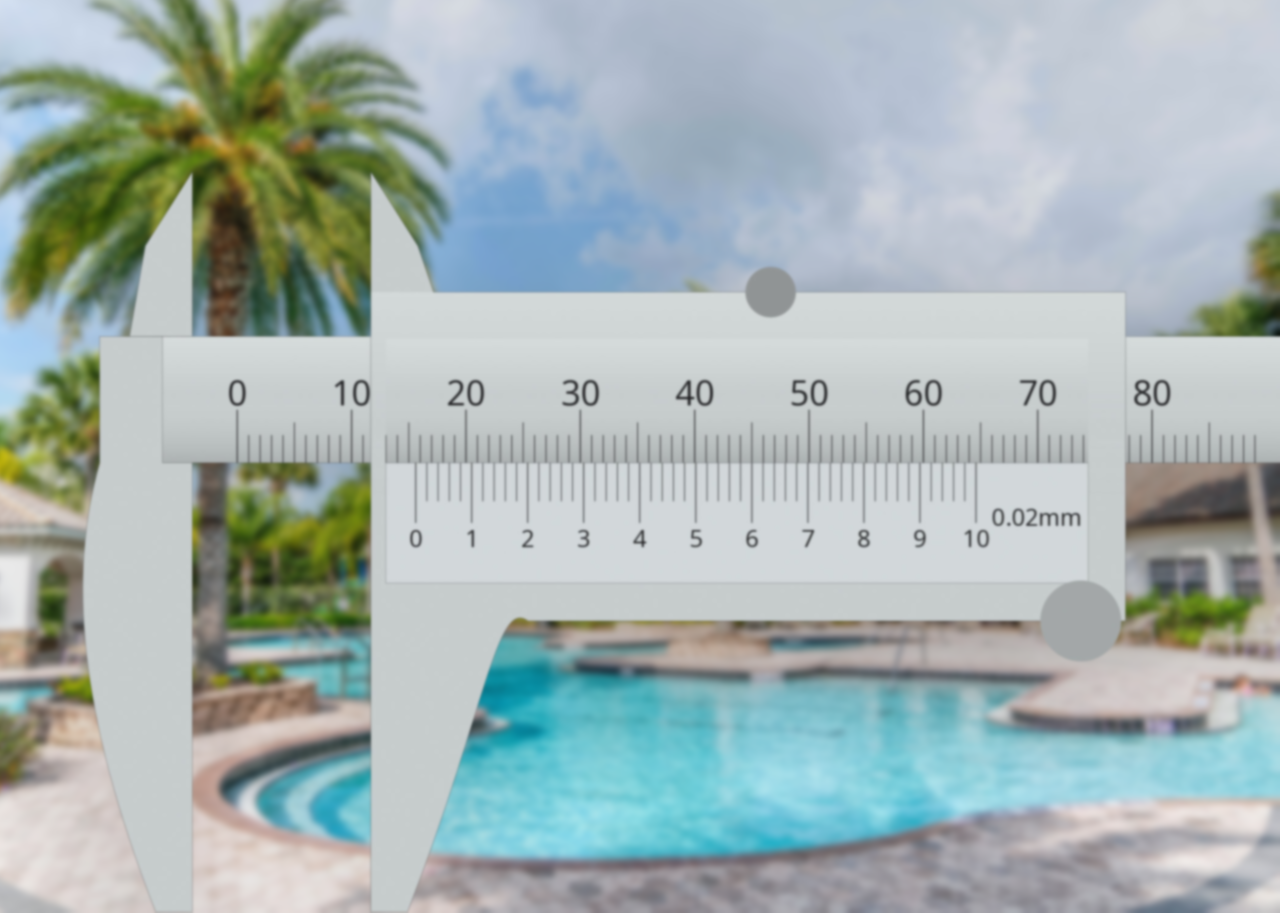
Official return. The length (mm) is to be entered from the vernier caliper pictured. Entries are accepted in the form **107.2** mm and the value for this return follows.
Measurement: **15.6** mm
